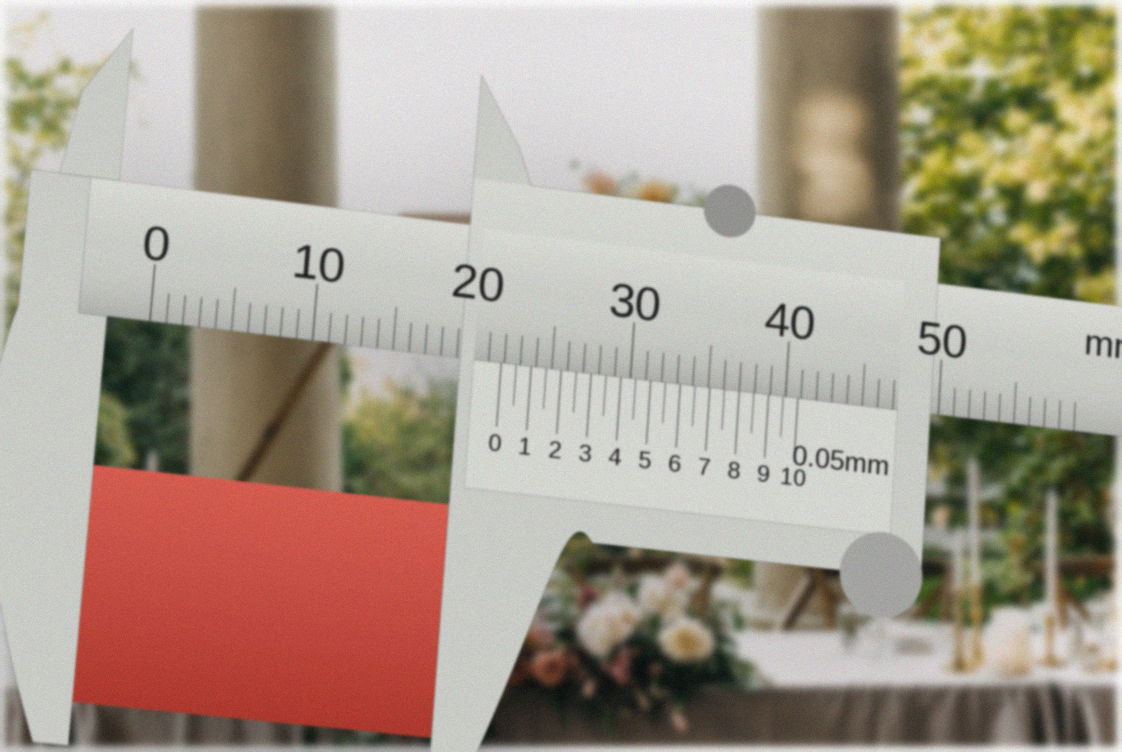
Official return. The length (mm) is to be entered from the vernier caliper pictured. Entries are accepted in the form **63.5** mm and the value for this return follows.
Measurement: **21.8** mm
